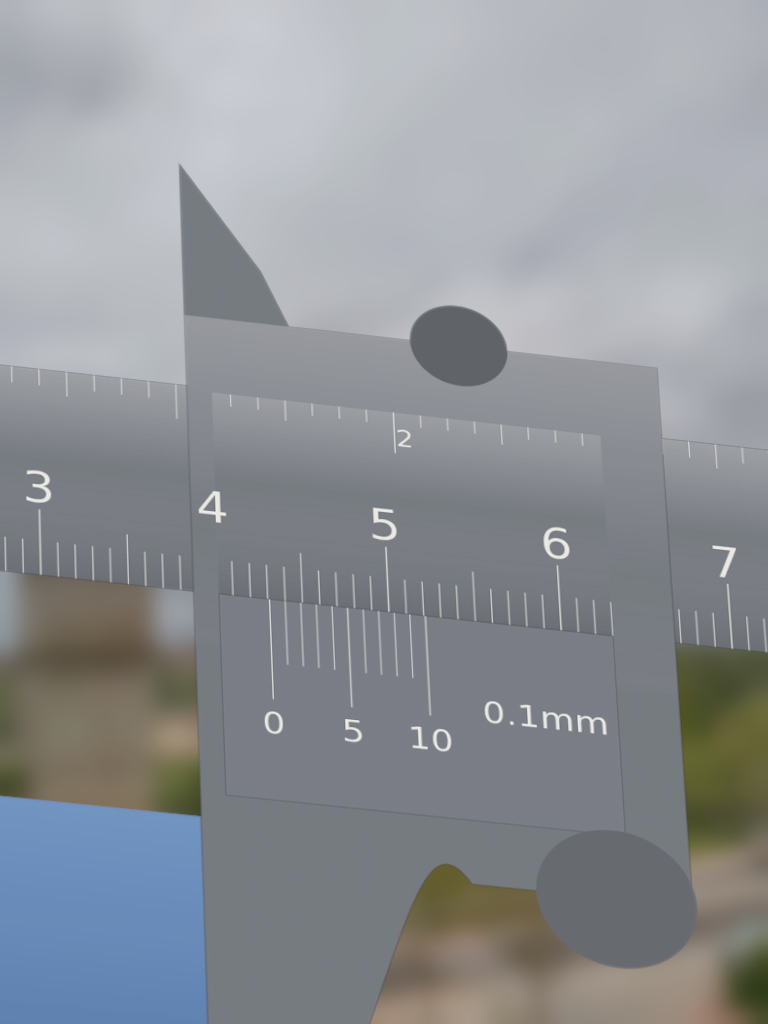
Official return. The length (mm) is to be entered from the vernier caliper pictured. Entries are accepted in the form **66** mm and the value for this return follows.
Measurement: **43.1** mm
